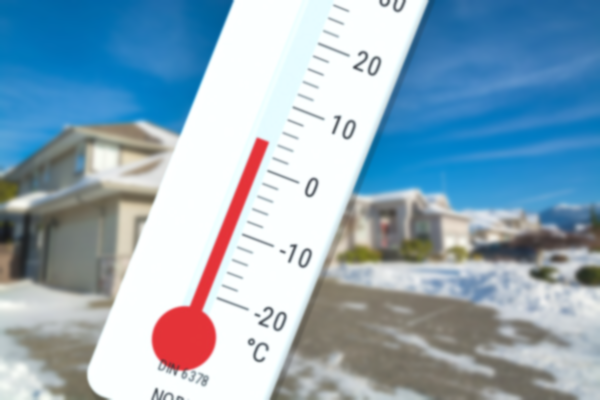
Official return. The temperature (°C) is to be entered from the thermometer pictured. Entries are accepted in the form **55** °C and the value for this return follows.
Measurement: **4** °C
